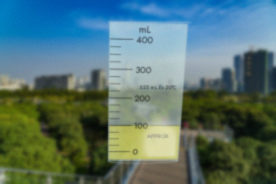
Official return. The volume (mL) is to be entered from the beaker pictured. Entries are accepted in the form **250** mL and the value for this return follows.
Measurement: **100** mL
